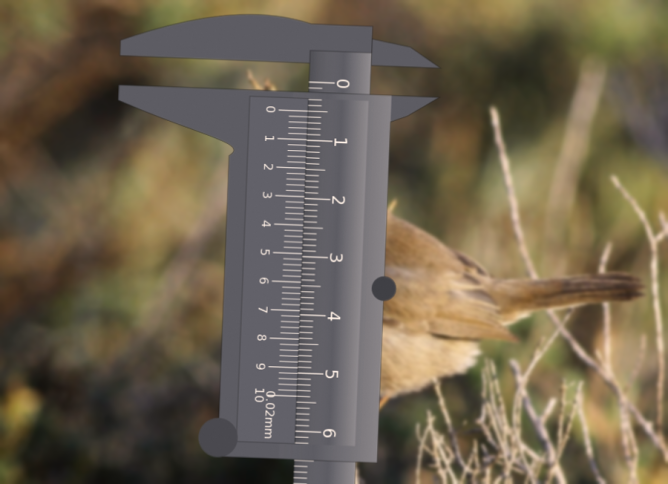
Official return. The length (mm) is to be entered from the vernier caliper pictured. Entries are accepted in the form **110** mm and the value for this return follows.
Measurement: **5.0** mm
